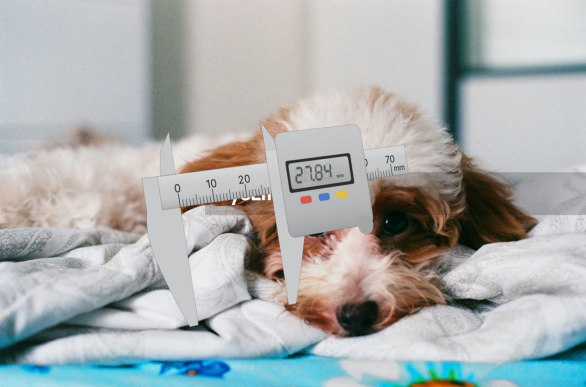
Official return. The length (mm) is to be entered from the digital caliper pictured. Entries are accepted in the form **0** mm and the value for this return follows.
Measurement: **27.84** mm
